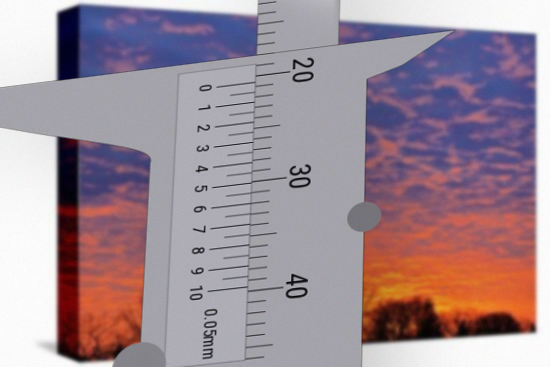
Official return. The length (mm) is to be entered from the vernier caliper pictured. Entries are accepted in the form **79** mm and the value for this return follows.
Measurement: **20.6** mm
